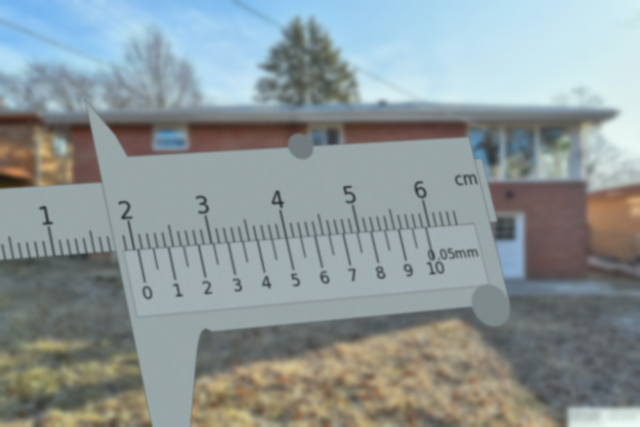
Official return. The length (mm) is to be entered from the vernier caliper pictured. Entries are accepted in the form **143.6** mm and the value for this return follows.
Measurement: **20.5** mm
